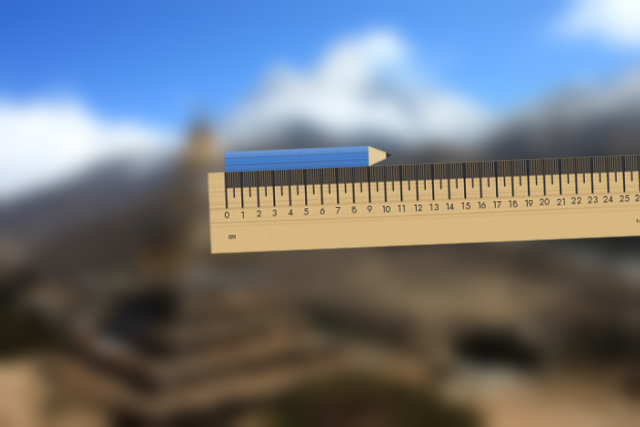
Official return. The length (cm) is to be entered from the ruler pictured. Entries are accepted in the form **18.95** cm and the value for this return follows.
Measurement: **10.5** cm
